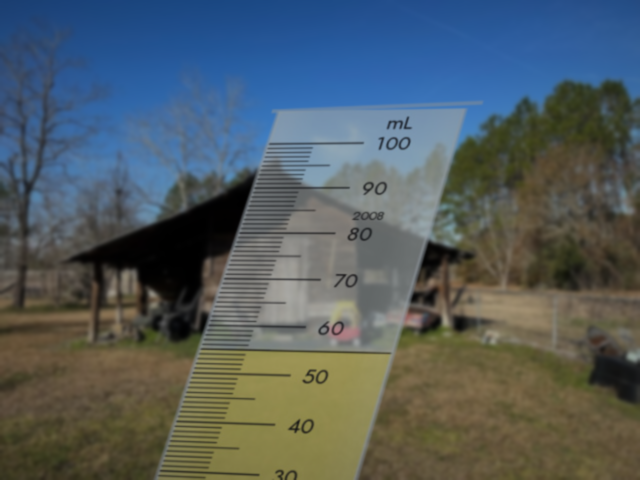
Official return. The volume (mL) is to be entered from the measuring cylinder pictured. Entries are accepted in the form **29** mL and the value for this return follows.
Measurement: **55** mL
